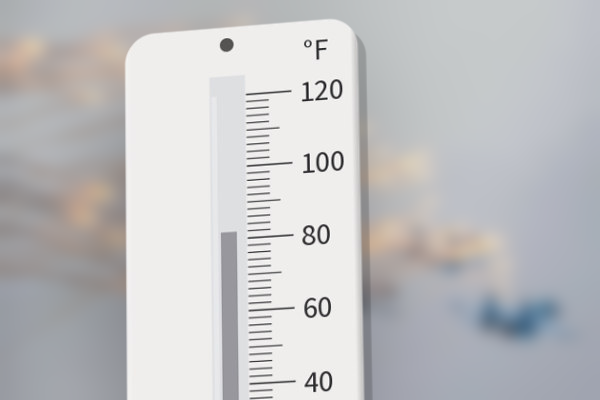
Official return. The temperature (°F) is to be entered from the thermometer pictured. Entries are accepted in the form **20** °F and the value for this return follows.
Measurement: **82** °F
